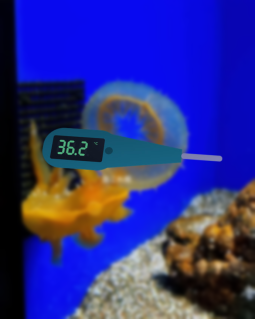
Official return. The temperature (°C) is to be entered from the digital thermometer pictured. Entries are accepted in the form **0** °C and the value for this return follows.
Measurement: **36.2** °C
